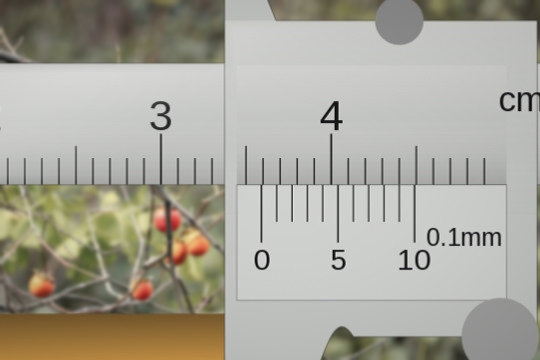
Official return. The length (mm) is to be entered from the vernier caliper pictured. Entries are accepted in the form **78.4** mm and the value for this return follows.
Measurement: **35.9** mm
